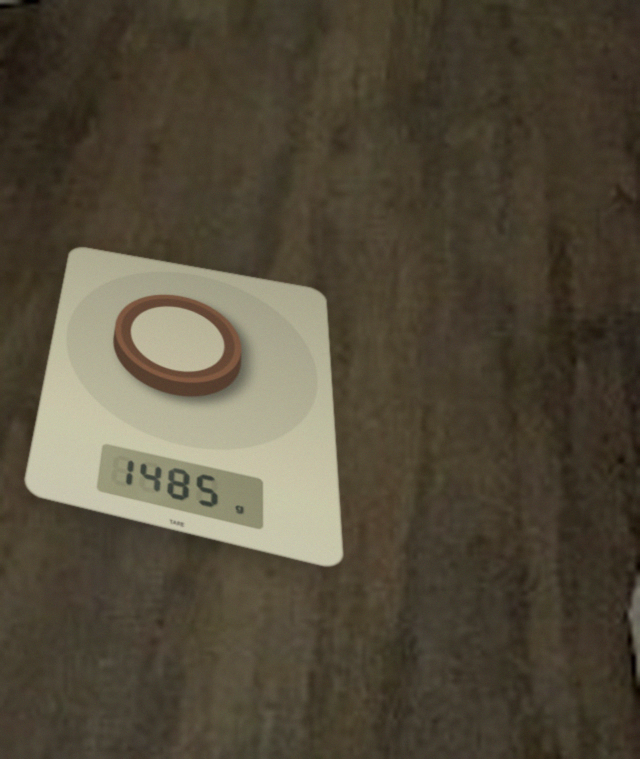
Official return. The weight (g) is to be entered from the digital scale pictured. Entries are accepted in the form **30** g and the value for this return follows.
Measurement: **1485** g
